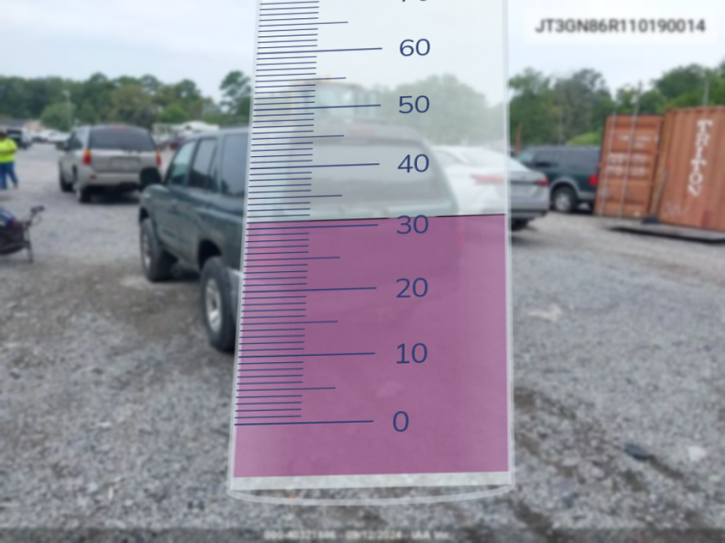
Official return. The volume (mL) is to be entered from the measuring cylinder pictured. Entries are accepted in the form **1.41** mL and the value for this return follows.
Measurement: **31** mL
